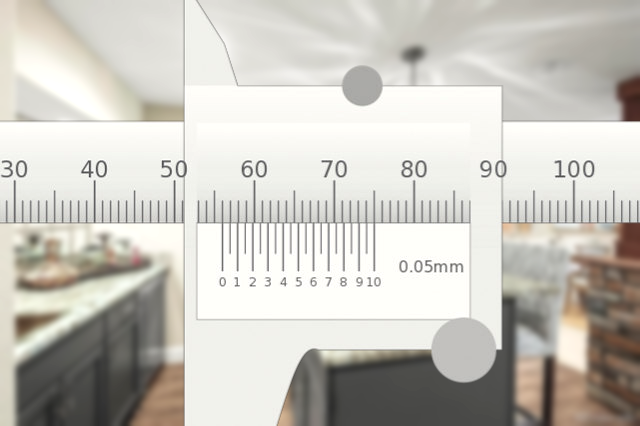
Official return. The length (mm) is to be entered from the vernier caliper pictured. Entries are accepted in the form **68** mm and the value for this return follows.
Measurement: **56.0** mm
